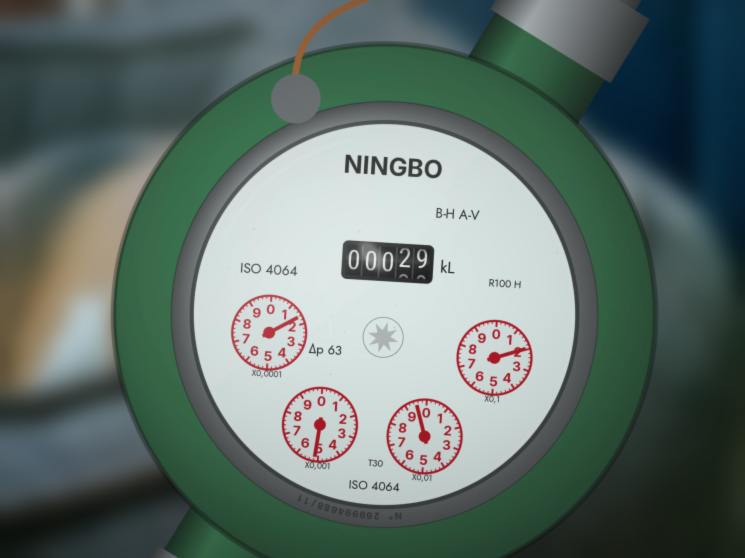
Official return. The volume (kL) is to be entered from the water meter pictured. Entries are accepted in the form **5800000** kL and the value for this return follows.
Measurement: **29.1951** kL
